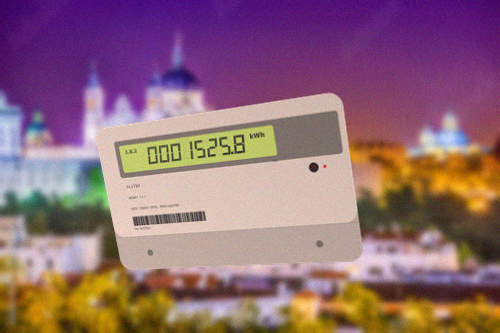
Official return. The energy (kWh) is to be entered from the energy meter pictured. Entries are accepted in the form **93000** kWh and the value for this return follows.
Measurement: **1525.8** kWh
